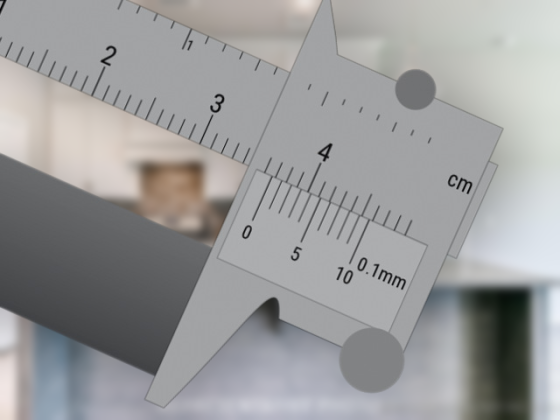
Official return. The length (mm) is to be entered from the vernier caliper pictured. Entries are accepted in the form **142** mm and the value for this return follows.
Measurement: **36.7** mm
